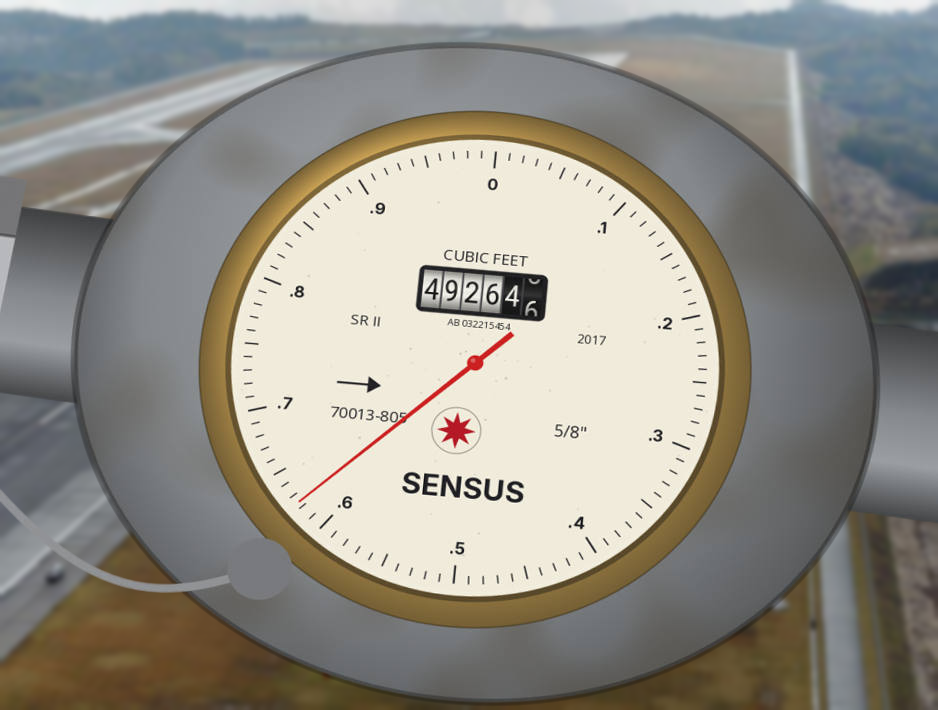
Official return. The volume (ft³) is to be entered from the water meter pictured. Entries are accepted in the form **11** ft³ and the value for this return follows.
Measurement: **492645.62** ft³
